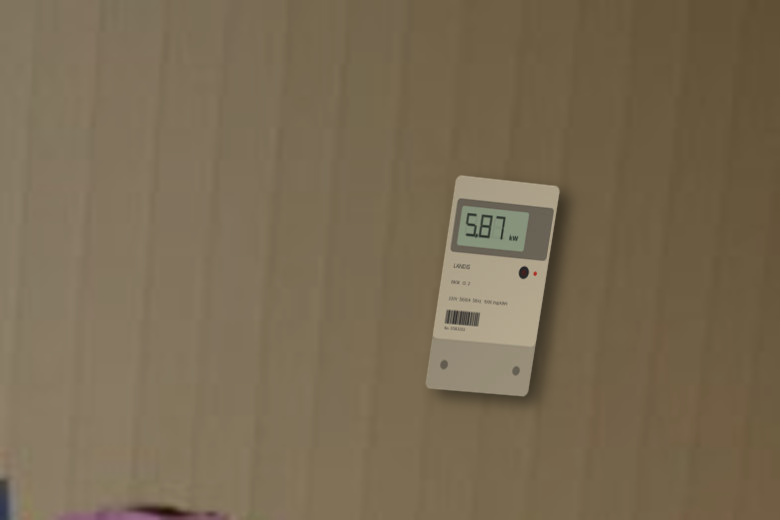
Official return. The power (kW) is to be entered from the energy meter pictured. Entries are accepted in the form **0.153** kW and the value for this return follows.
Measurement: **5.87** kW
